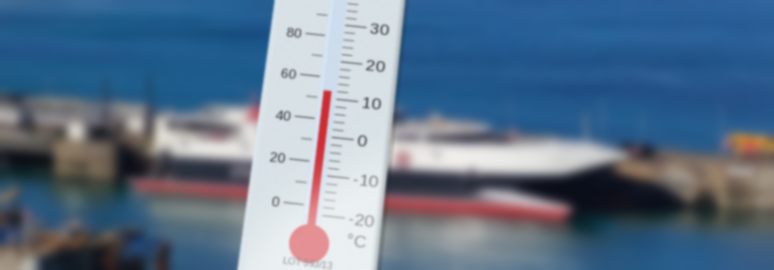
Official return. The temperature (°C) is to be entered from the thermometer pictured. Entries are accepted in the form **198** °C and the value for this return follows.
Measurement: **12** °C
